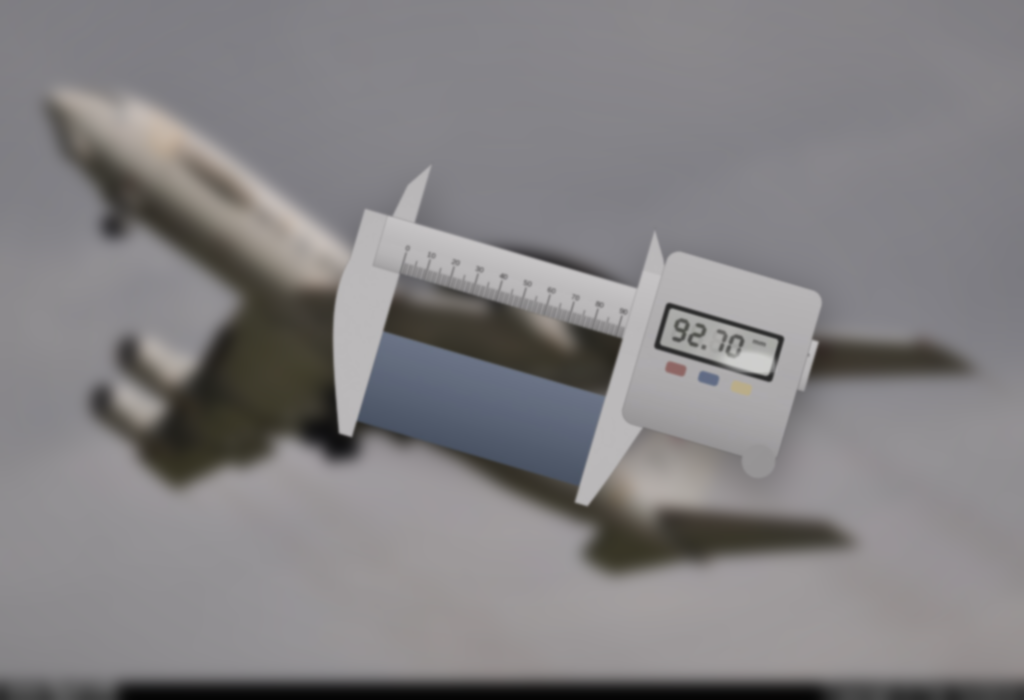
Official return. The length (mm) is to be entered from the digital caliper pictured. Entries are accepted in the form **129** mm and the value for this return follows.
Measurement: **92.70** mm
